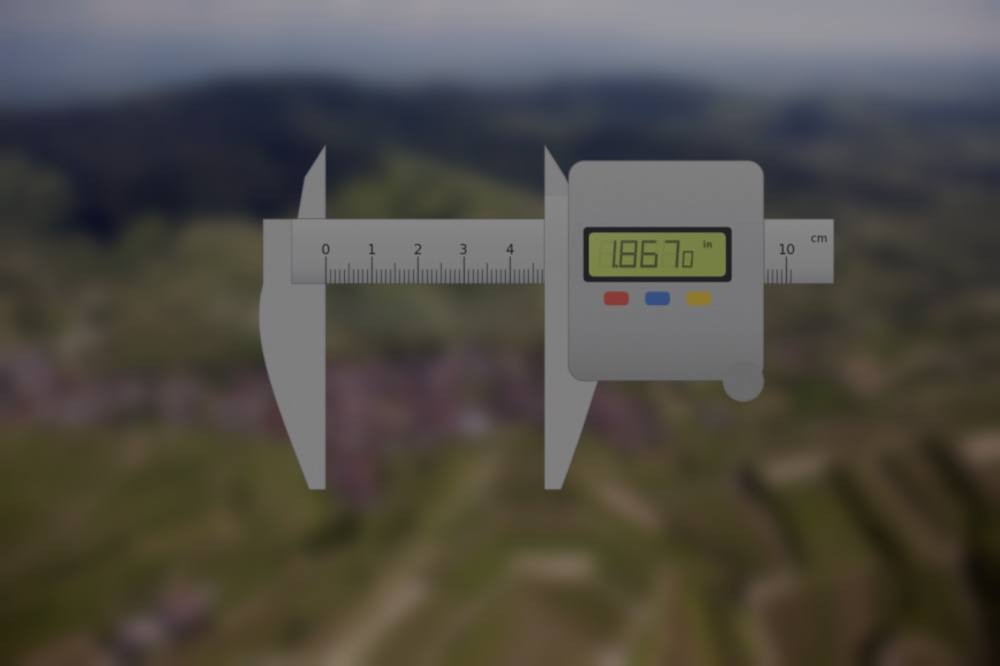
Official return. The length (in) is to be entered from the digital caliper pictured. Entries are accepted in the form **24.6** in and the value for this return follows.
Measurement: **1.8670** in
